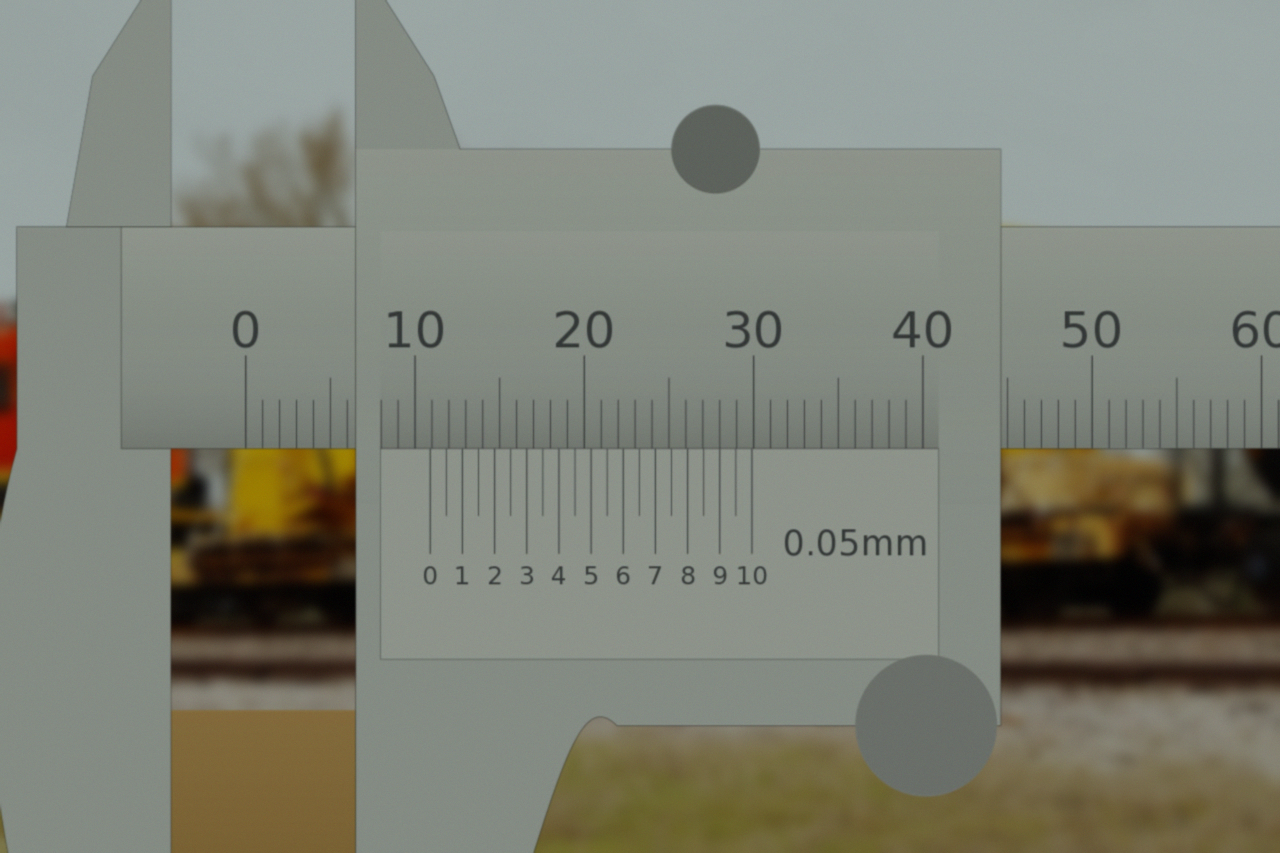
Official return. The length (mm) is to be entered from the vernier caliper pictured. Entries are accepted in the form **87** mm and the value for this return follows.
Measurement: **10.9** mm
